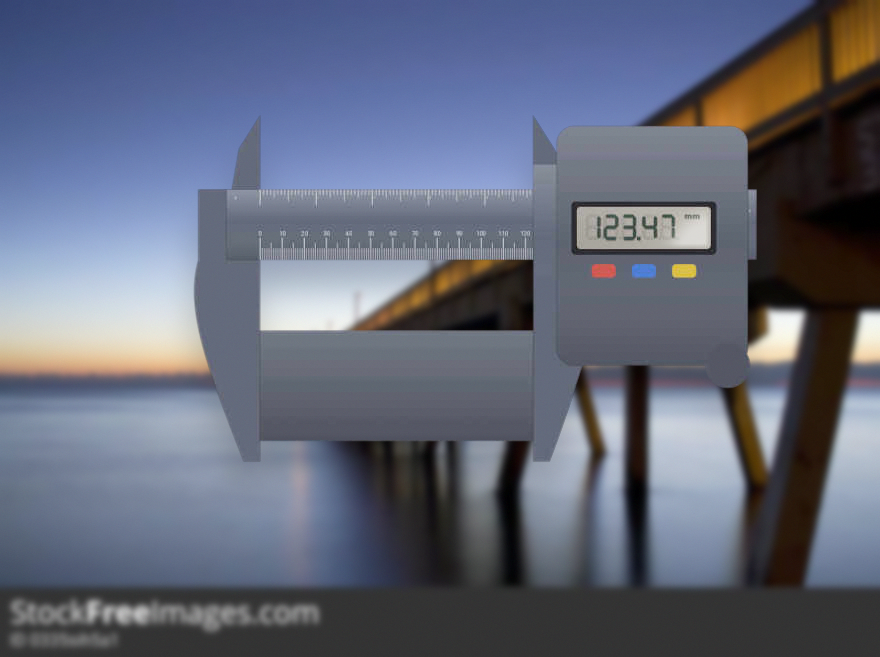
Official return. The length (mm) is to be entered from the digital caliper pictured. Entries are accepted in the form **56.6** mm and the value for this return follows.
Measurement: **123.47** mm
